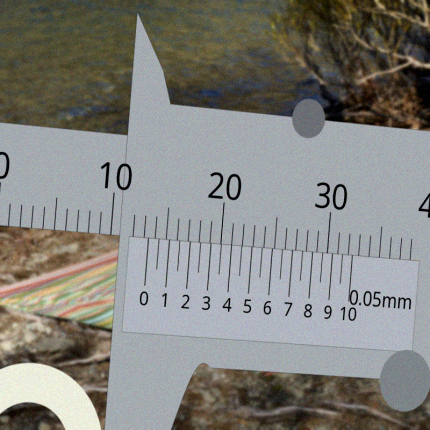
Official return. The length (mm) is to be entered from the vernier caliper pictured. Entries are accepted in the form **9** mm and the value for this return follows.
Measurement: **13.4** mm
